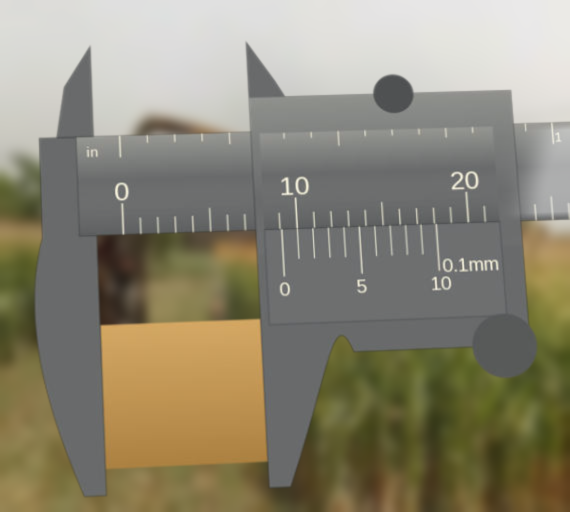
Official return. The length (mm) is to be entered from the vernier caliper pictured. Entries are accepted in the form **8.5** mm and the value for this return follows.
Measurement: **9.1** mm
